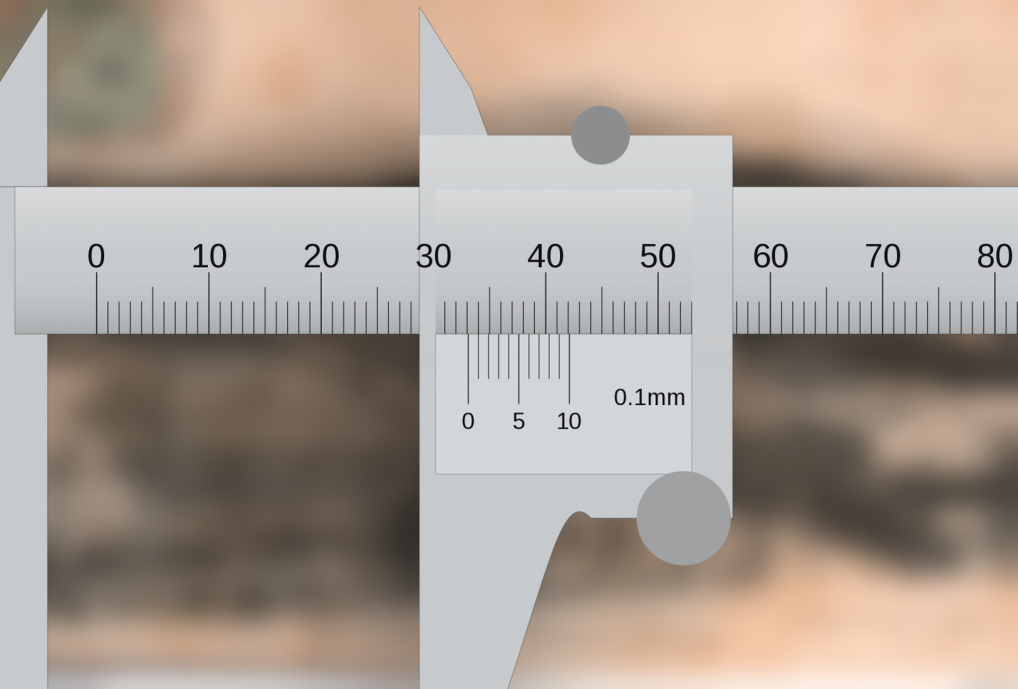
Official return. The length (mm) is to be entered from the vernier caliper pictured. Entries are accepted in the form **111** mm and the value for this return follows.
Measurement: **33.1** mm
